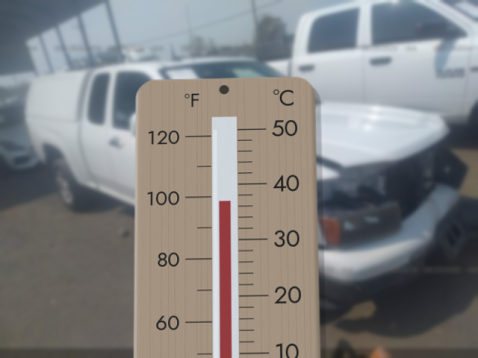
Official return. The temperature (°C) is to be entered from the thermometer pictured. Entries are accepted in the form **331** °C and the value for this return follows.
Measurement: **37** °C
